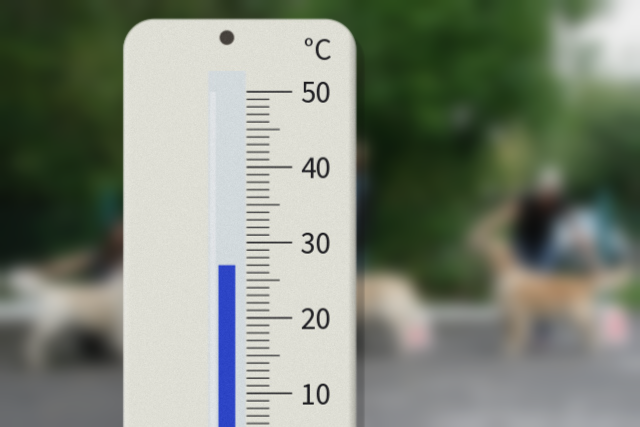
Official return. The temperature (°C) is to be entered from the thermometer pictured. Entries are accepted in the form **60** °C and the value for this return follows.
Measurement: **27** °C
